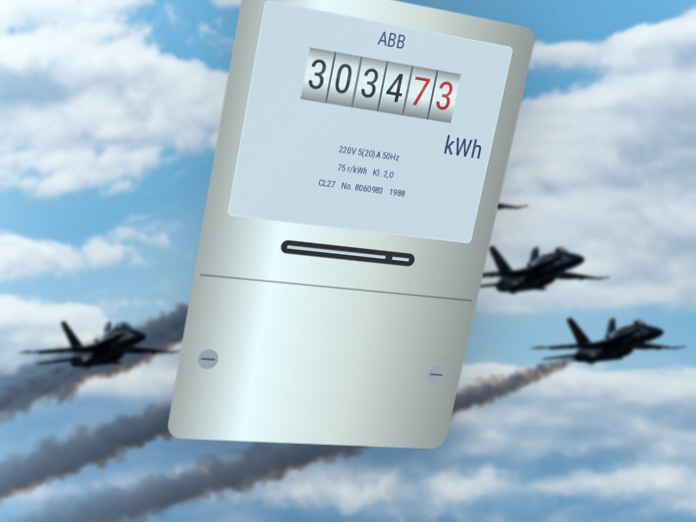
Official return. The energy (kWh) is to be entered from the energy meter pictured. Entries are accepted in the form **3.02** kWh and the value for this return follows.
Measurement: **3034.73** kWh
